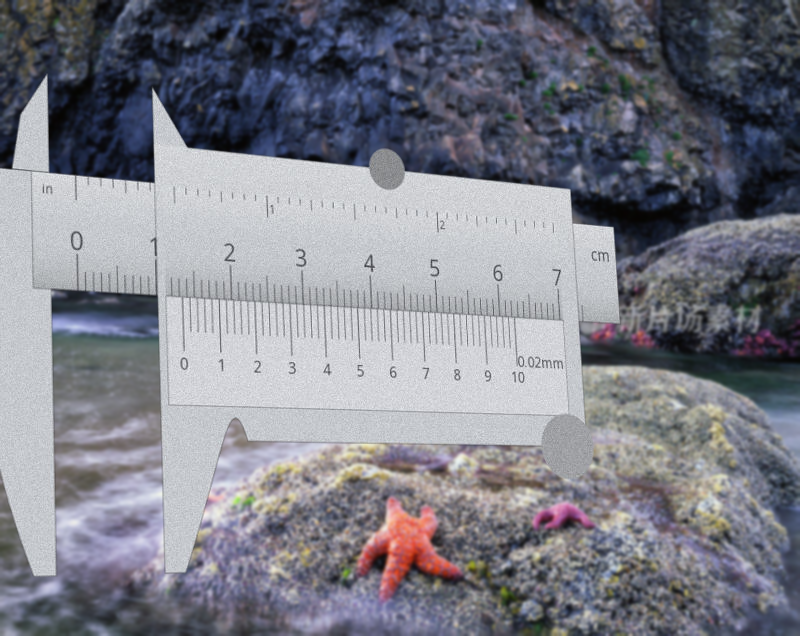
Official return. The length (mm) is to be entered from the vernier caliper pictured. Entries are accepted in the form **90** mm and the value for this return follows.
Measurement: **13.4** mm
